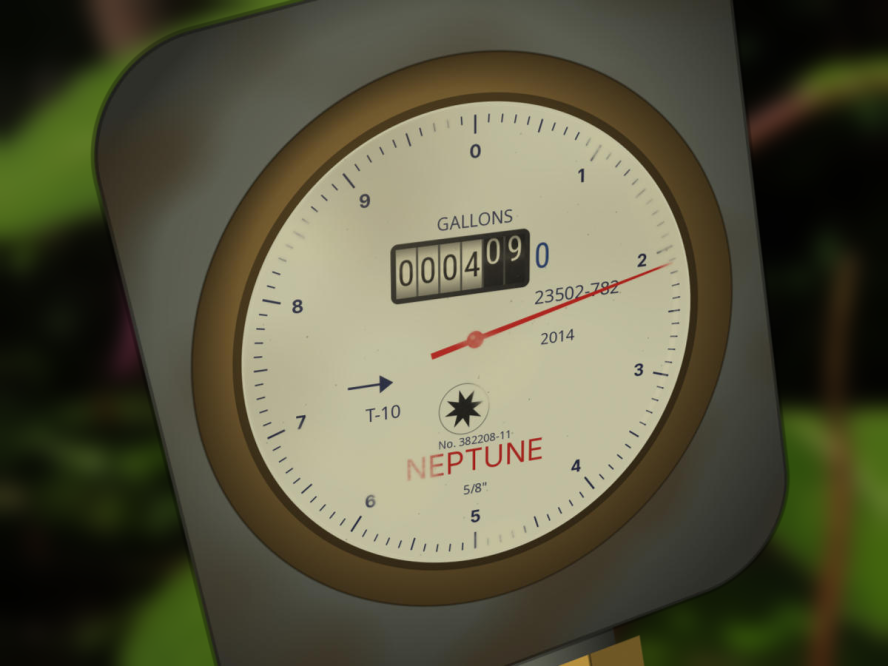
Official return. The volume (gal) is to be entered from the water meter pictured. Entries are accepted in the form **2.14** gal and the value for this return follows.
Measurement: **4092.1** gal
